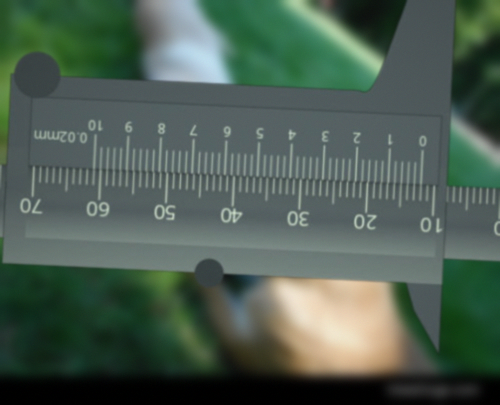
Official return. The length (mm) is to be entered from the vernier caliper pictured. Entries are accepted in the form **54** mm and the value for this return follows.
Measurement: **12.0** mm
